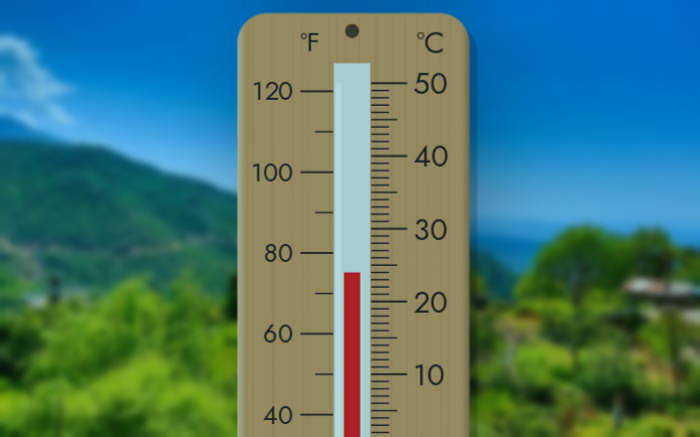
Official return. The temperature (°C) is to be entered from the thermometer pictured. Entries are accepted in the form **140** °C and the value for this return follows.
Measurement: **24** °C
